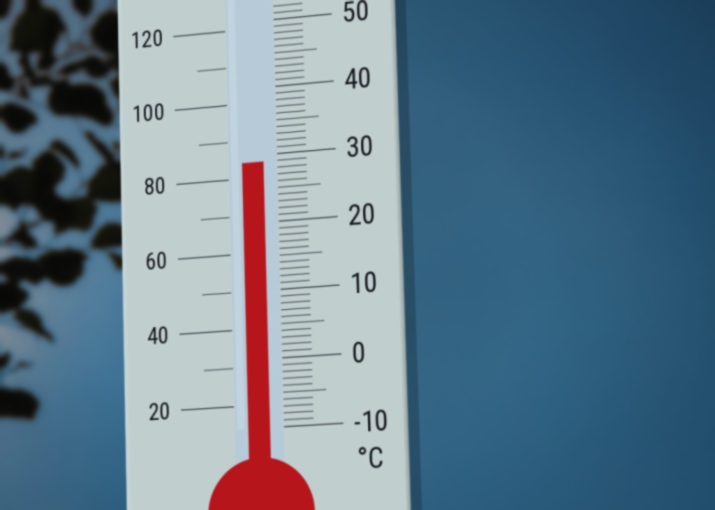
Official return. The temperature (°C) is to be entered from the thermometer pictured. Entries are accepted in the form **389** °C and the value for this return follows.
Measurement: **29** °C
